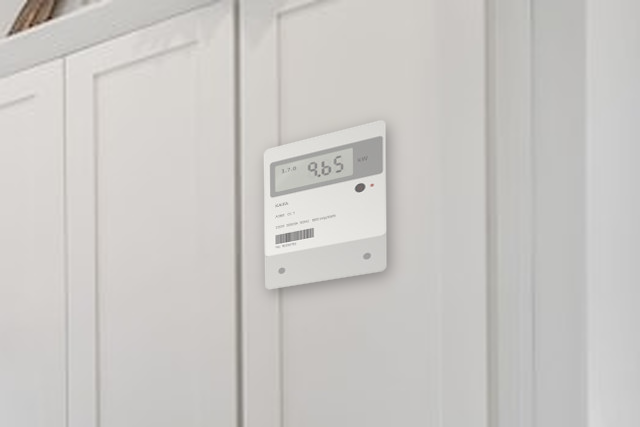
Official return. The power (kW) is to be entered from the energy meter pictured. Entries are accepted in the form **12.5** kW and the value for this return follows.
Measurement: **9.65** kW
